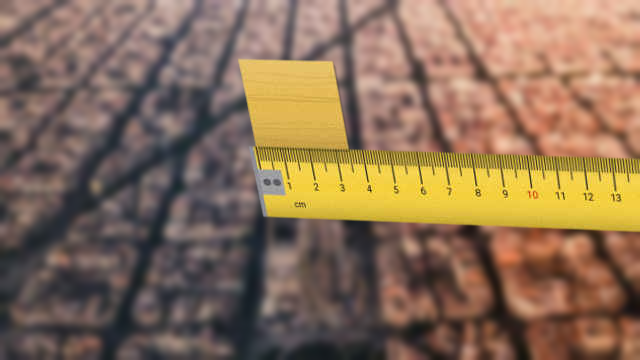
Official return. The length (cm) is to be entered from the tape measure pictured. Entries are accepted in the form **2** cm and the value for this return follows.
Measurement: **3.5** cm
